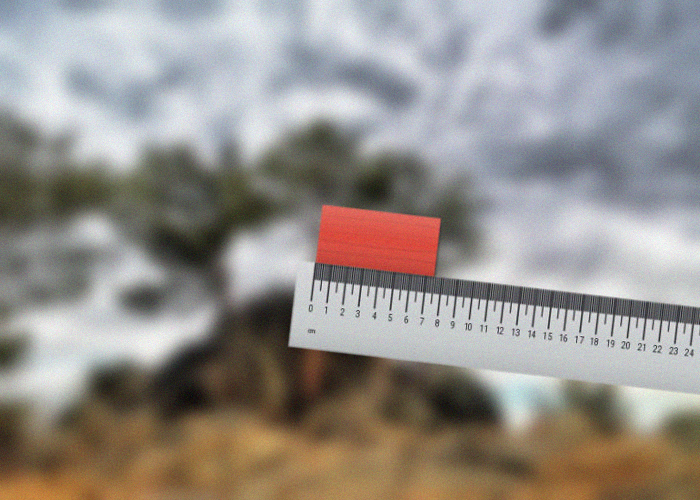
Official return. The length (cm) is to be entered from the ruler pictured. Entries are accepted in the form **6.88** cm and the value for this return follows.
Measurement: **7.5** cm
